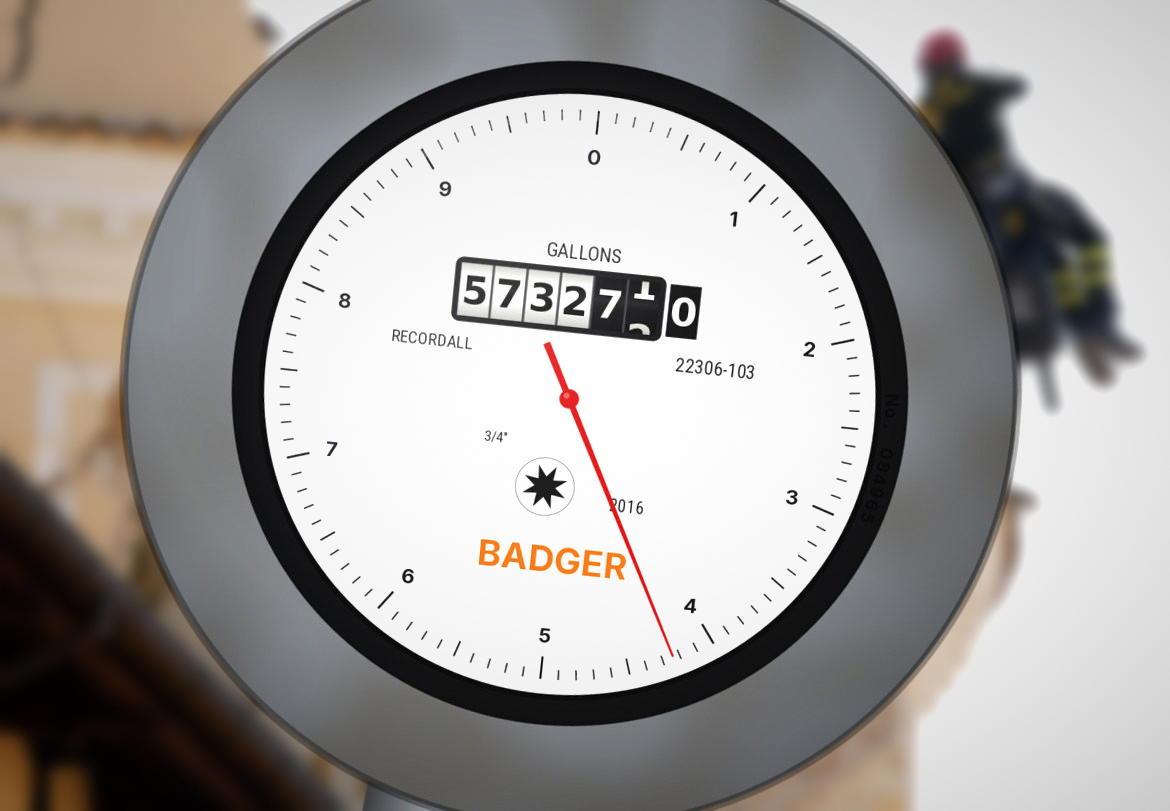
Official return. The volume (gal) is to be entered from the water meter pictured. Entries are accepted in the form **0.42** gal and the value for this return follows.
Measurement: **5732714.2** gal
